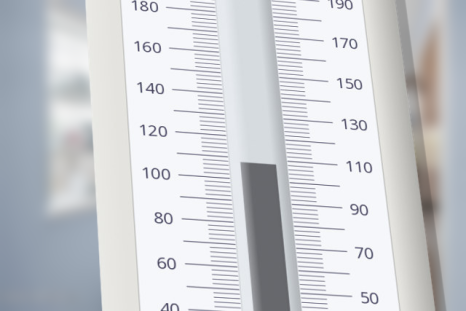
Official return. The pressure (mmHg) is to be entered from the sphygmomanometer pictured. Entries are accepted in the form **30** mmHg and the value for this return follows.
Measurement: **108** mmHg
